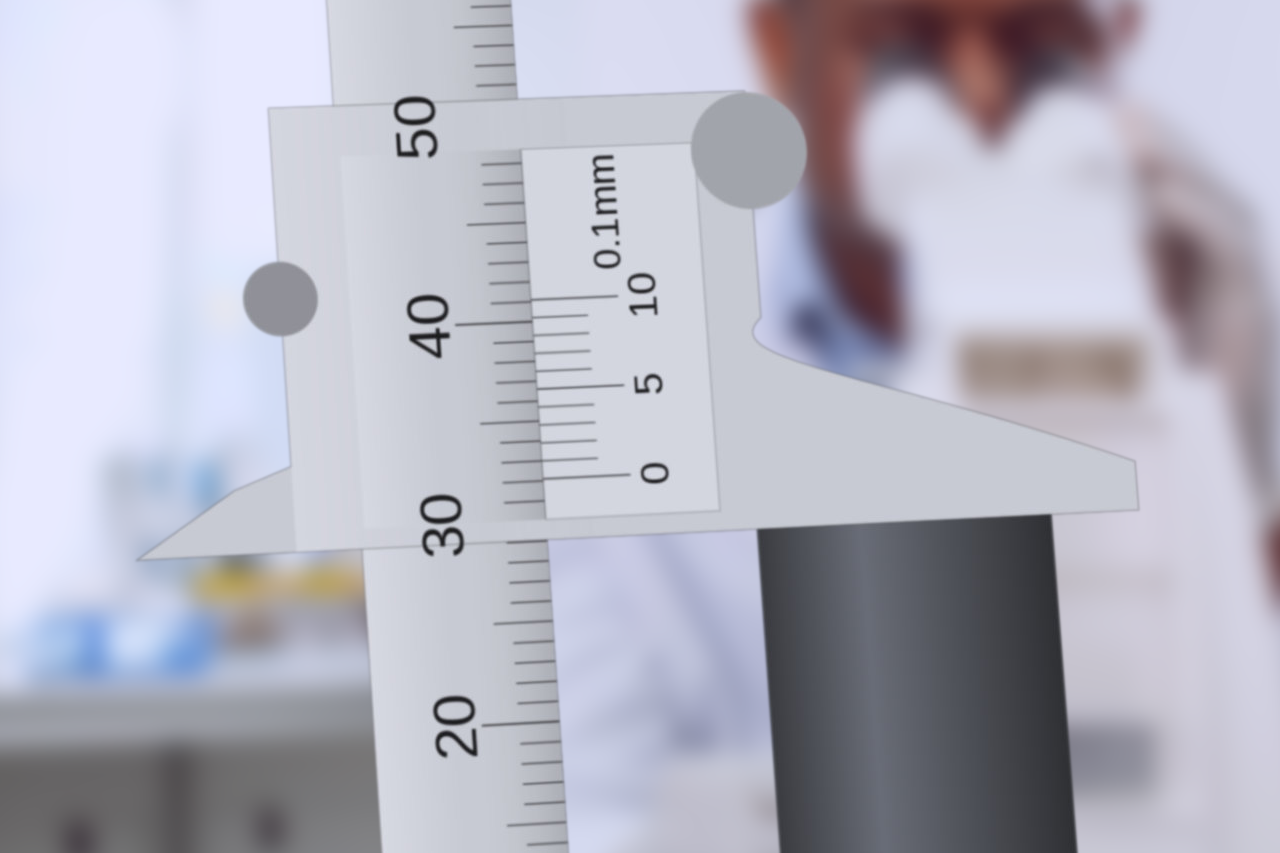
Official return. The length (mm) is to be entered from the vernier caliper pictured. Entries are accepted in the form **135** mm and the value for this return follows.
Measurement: **32.1** mm
